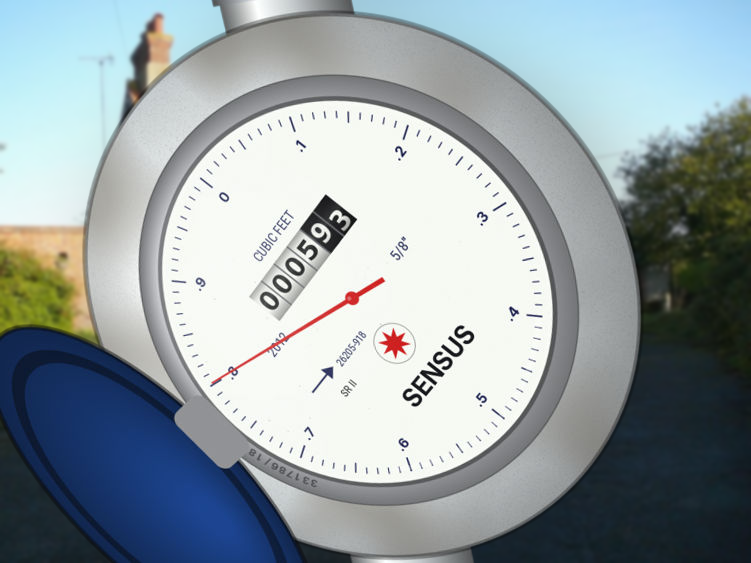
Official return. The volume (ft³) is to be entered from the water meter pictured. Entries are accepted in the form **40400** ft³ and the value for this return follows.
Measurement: **592.80** ft³
